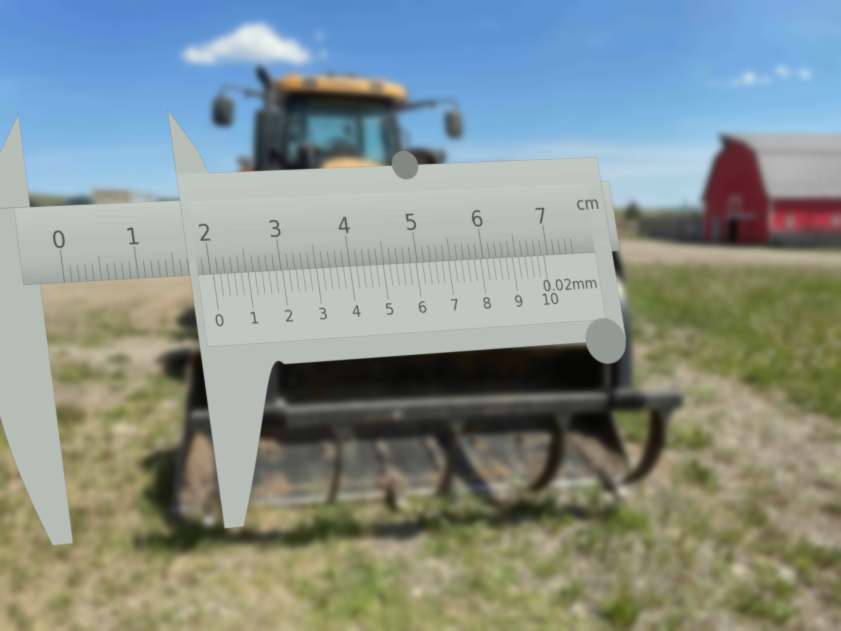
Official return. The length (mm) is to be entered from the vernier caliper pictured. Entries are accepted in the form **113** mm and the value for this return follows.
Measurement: **20.4** mm
